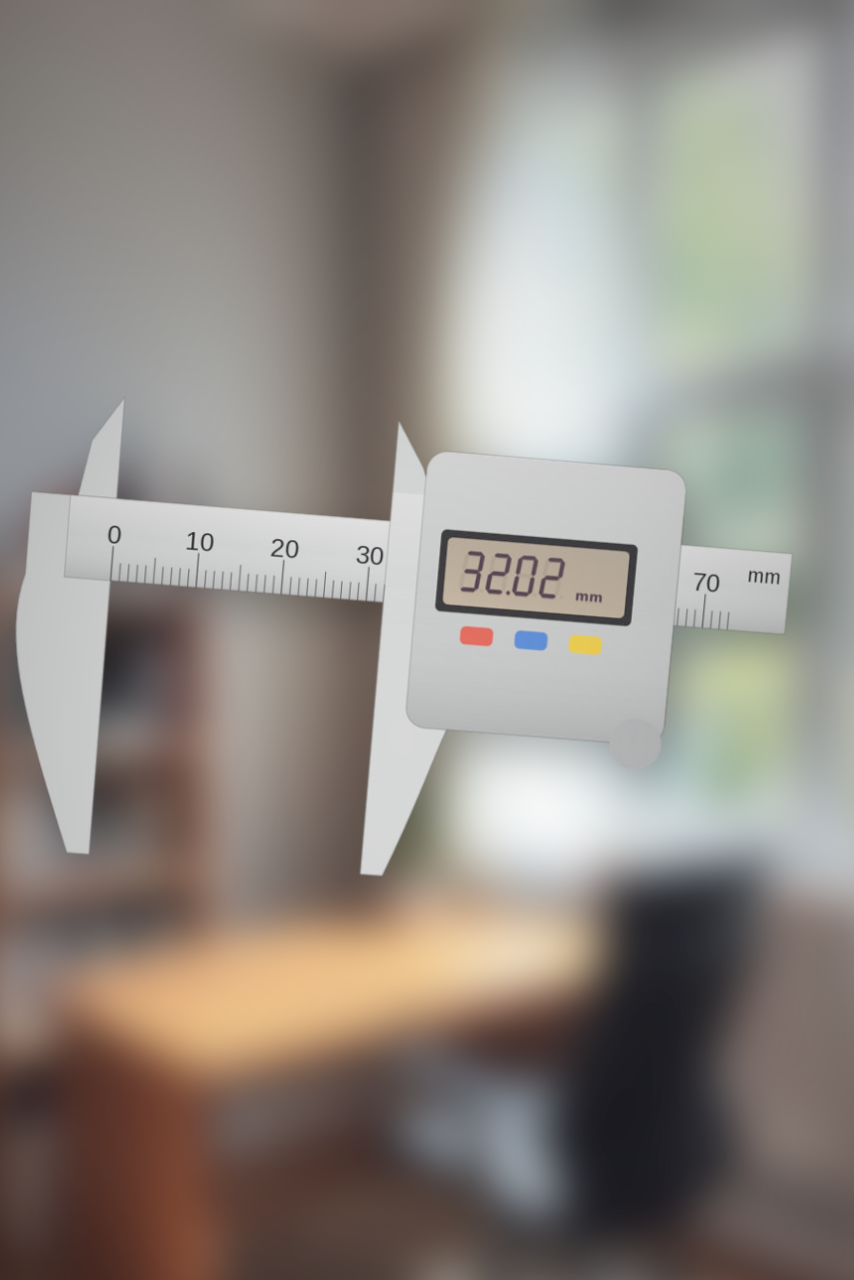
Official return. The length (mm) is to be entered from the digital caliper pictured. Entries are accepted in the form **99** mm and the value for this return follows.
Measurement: **32.02** mm
